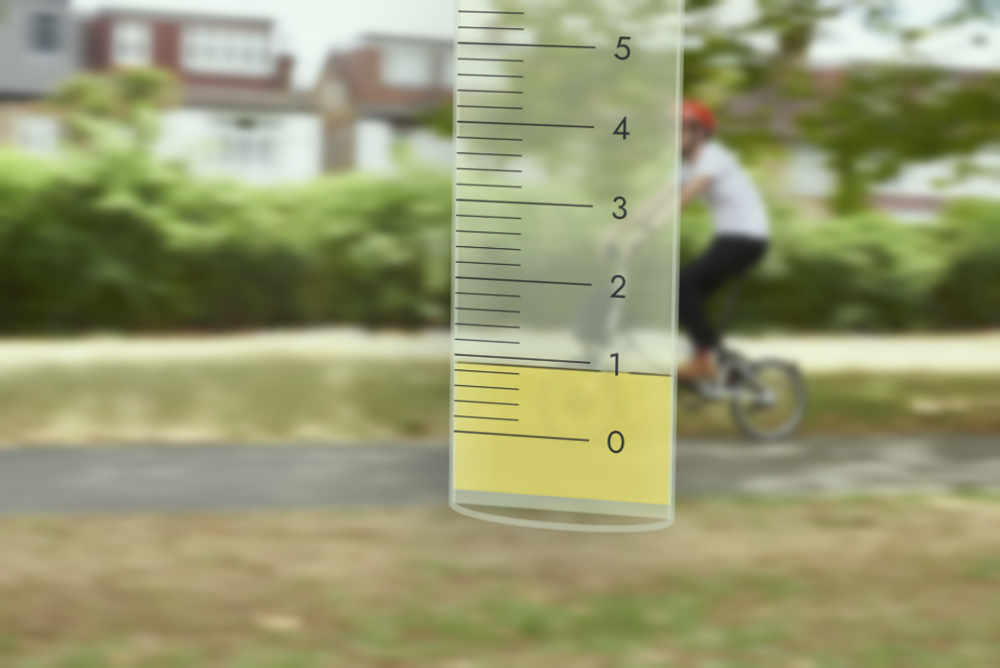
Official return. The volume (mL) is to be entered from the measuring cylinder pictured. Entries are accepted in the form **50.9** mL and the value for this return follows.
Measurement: **0.9** mL
